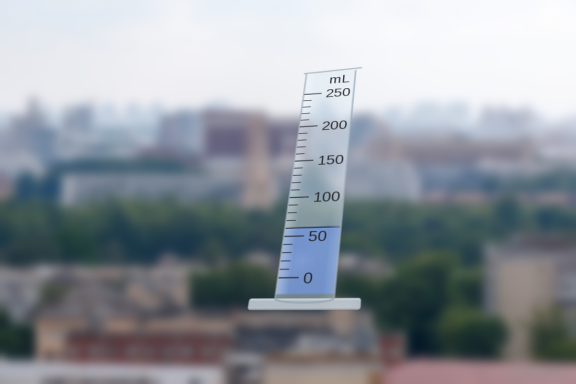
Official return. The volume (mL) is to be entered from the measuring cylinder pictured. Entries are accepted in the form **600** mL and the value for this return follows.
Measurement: **60** mL
